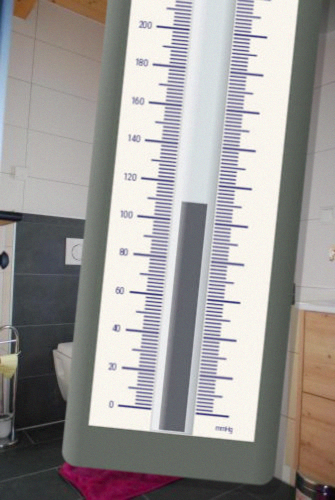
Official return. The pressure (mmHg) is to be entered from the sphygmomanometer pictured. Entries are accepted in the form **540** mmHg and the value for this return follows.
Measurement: **110** mmHg
